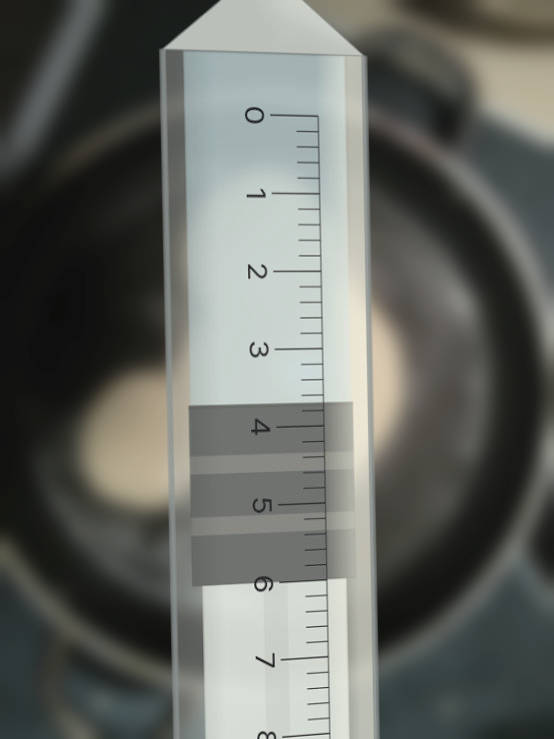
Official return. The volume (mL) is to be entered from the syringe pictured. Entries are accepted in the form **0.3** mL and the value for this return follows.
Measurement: **3.7** mL
